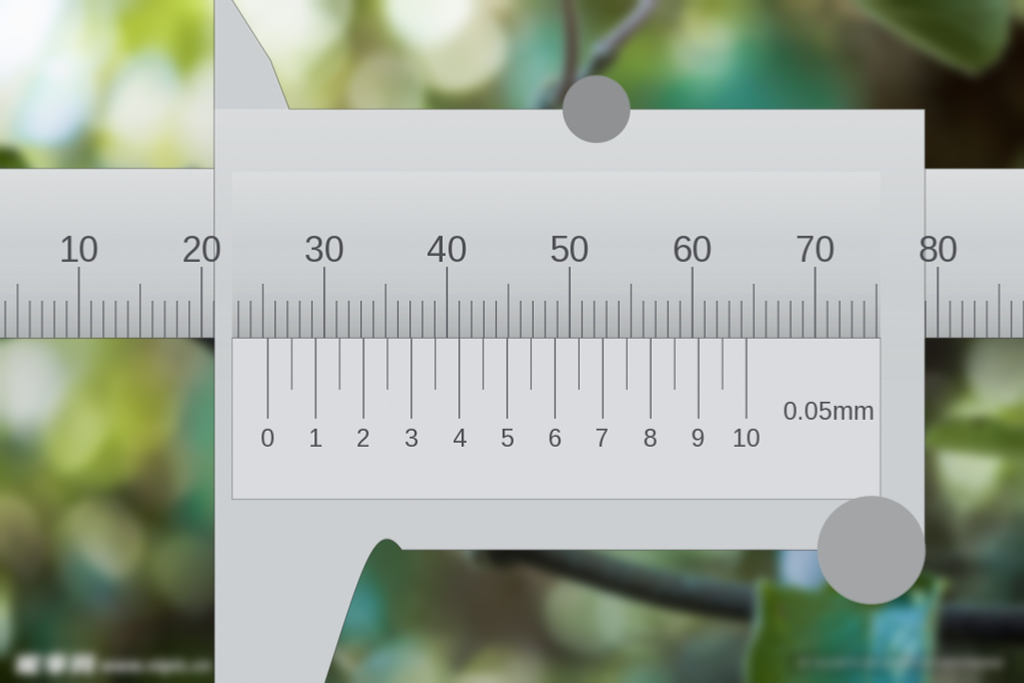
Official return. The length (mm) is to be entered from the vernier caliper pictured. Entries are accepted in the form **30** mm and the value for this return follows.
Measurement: **25.4** mm
